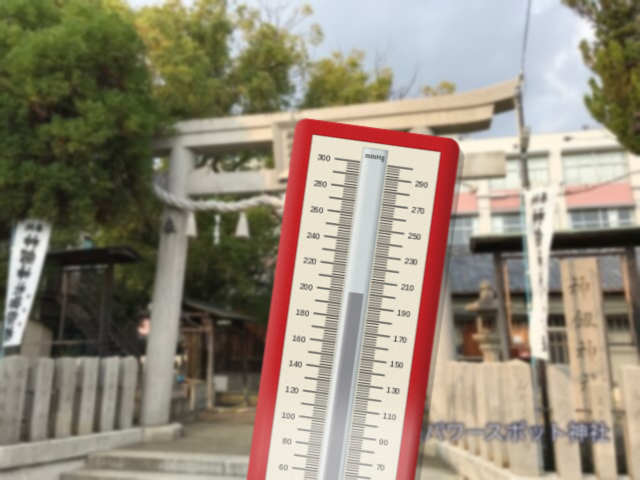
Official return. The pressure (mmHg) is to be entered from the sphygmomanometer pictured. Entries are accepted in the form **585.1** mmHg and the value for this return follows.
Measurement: **200** mmHg
